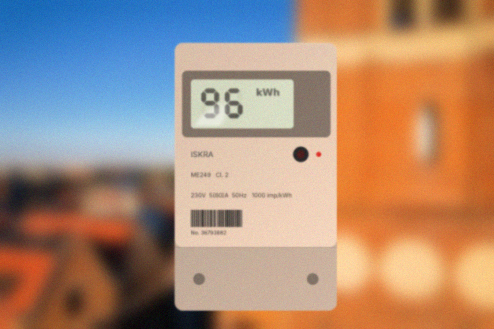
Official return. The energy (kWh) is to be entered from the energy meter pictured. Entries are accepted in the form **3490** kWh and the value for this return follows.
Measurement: **96** kWh
